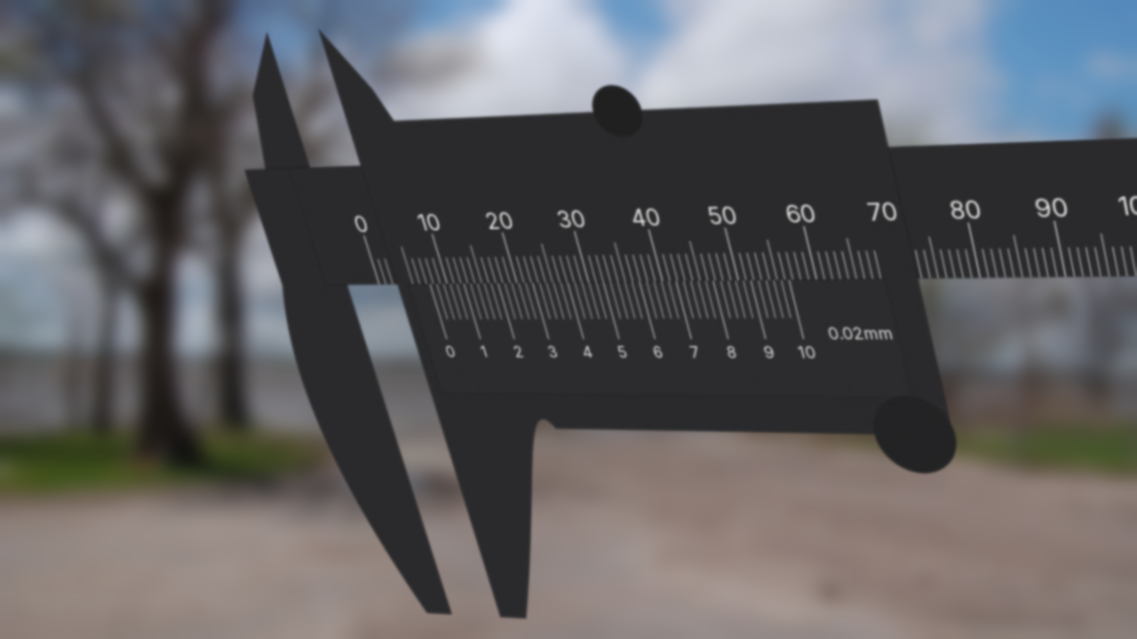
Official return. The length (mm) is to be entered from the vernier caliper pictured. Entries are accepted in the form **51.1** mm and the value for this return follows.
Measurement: **7.5** mm
